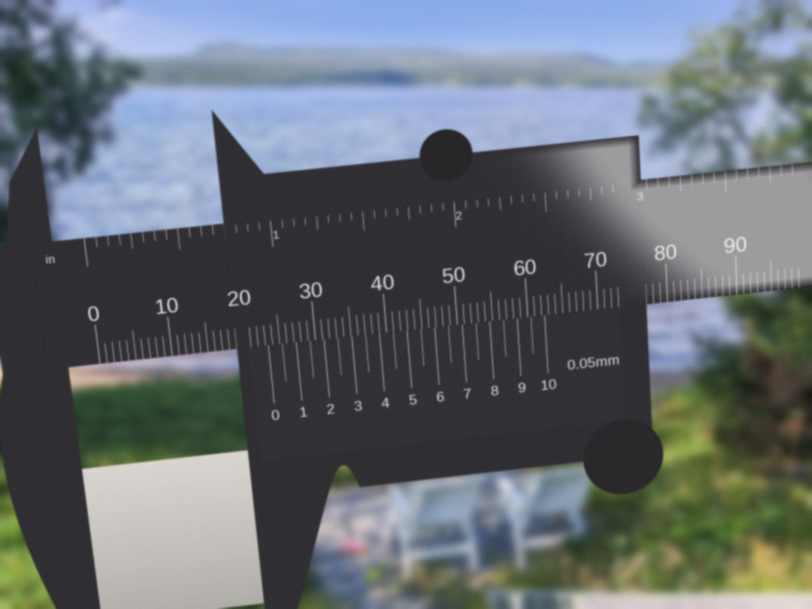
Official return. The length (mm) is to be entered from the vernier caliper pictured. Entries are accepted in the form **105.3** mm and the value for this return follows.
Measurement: **23.4** mm
